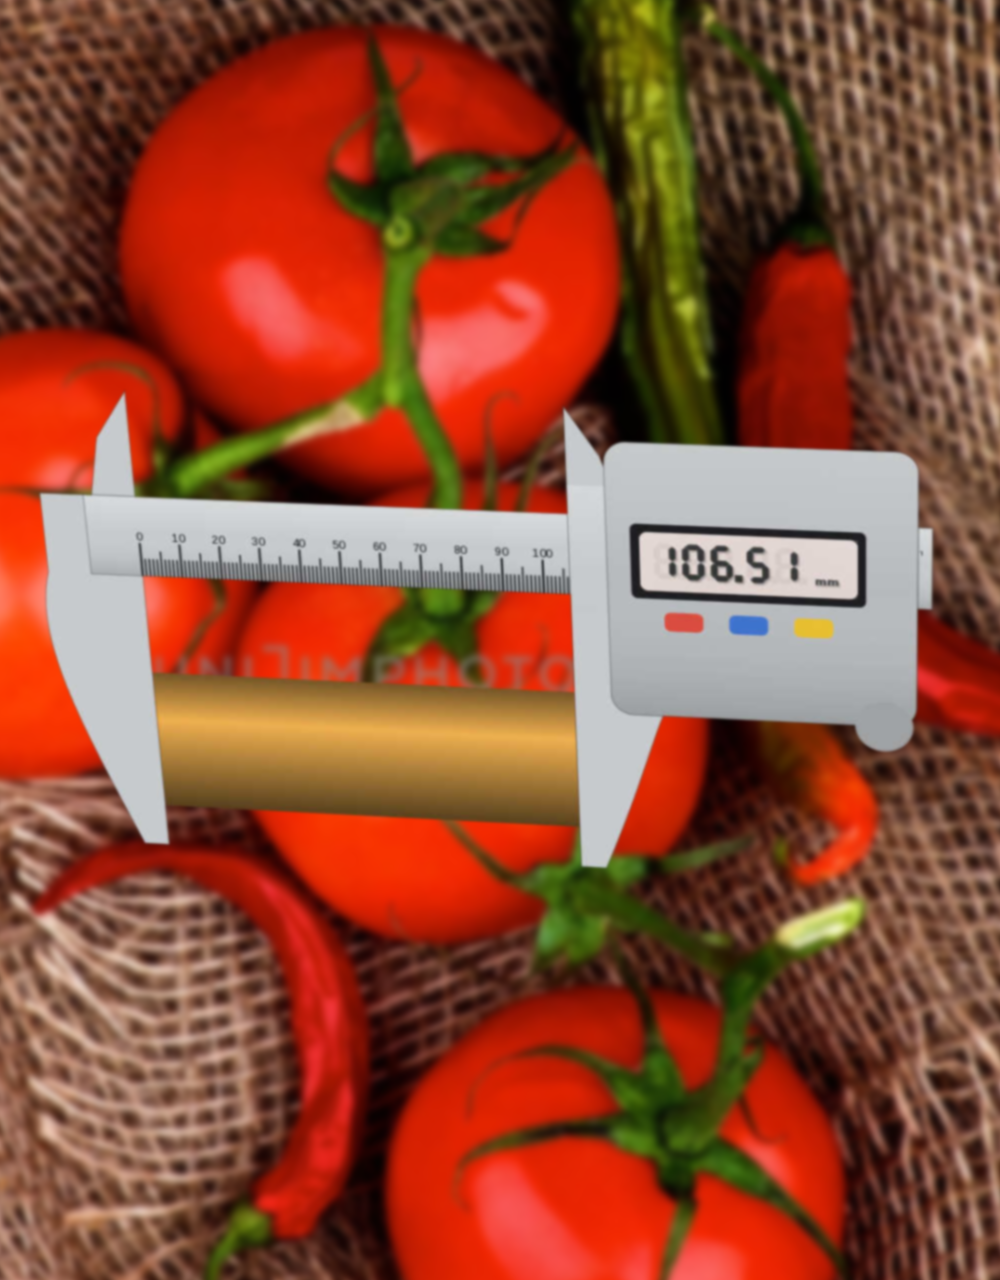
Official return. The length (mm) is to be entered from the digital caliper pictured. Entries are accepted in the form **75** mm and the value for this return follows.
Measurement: **106.51** mm
